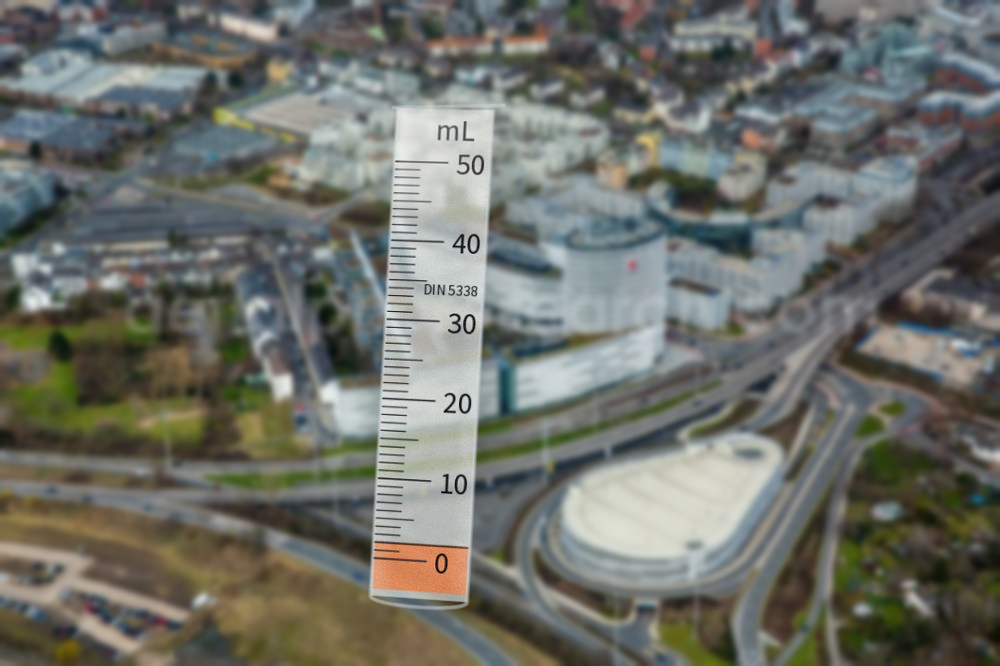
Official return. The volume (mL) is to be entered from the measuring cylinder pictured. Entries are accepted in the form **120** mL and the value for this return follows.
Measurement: **2** mL
